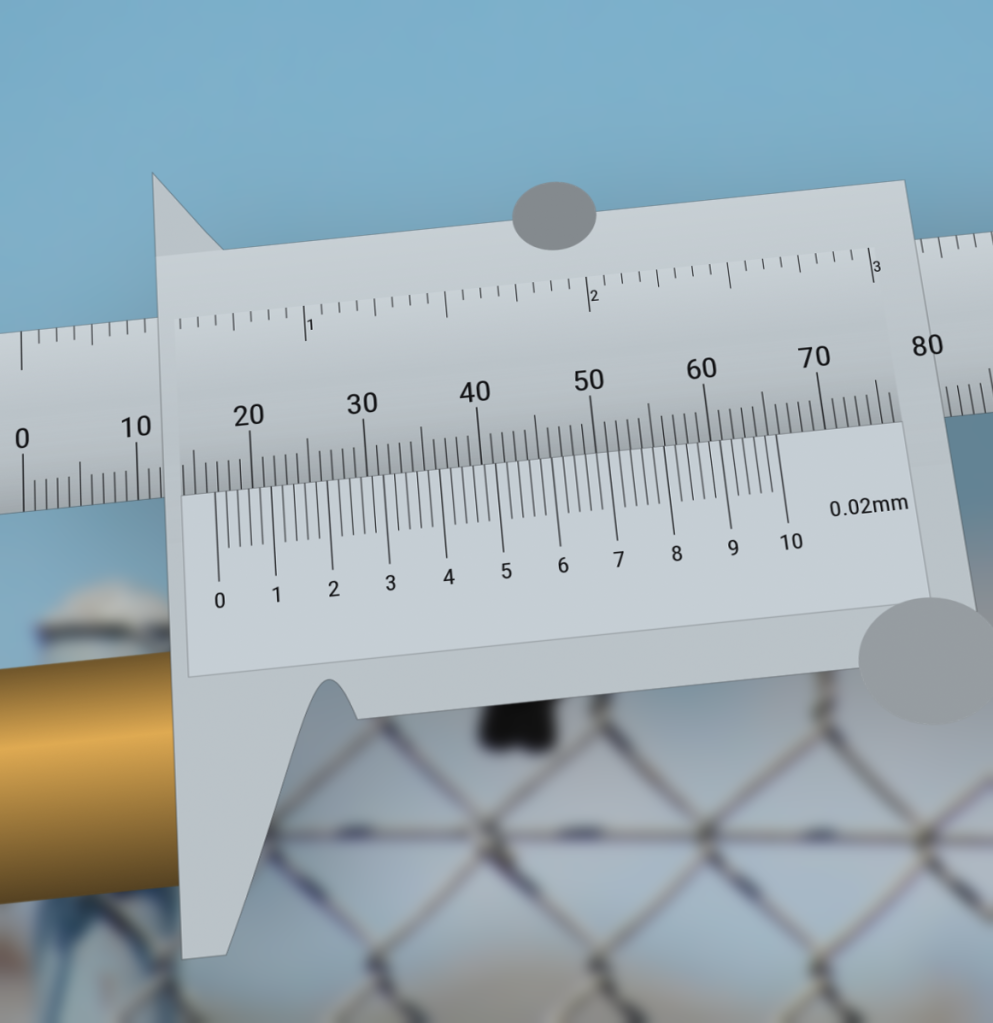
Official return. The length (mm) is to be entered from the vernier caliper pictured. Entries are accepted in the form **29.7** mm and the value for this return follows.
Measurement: **16.7** mm
